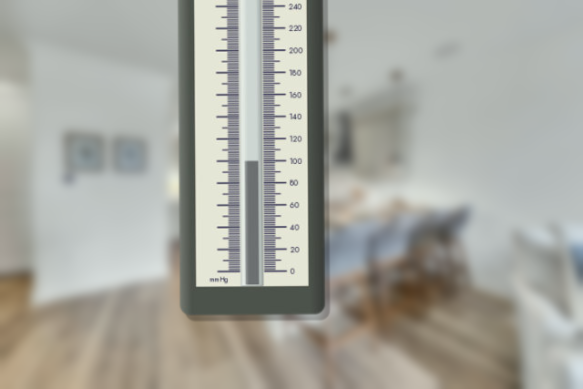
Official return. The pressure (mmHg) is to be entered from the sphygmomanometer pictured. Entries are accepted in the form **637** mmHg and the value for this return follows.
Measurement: **100** mmHg
